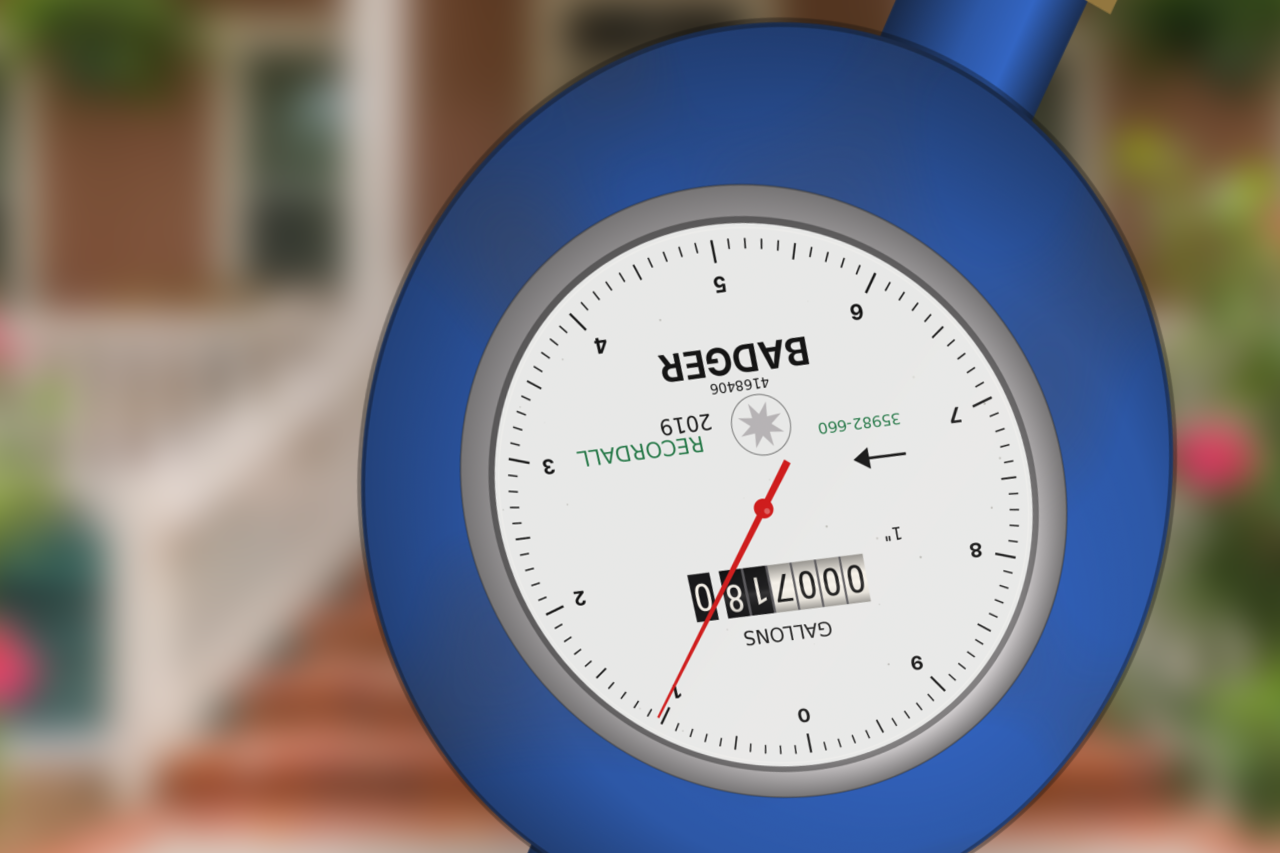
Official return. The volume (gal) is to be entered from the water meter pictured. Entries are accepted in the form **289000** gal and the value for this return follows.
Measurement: **7181.0** gal
